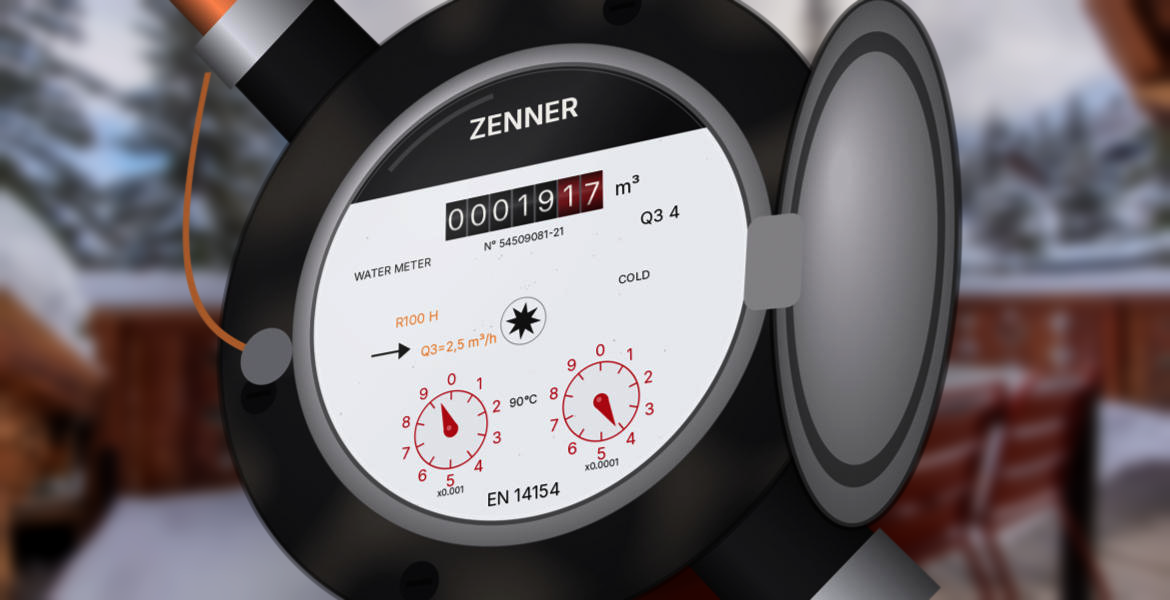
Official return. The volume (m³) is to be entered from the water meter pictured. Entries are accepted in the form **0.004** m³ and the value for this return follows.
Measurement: **19.1694** m³
